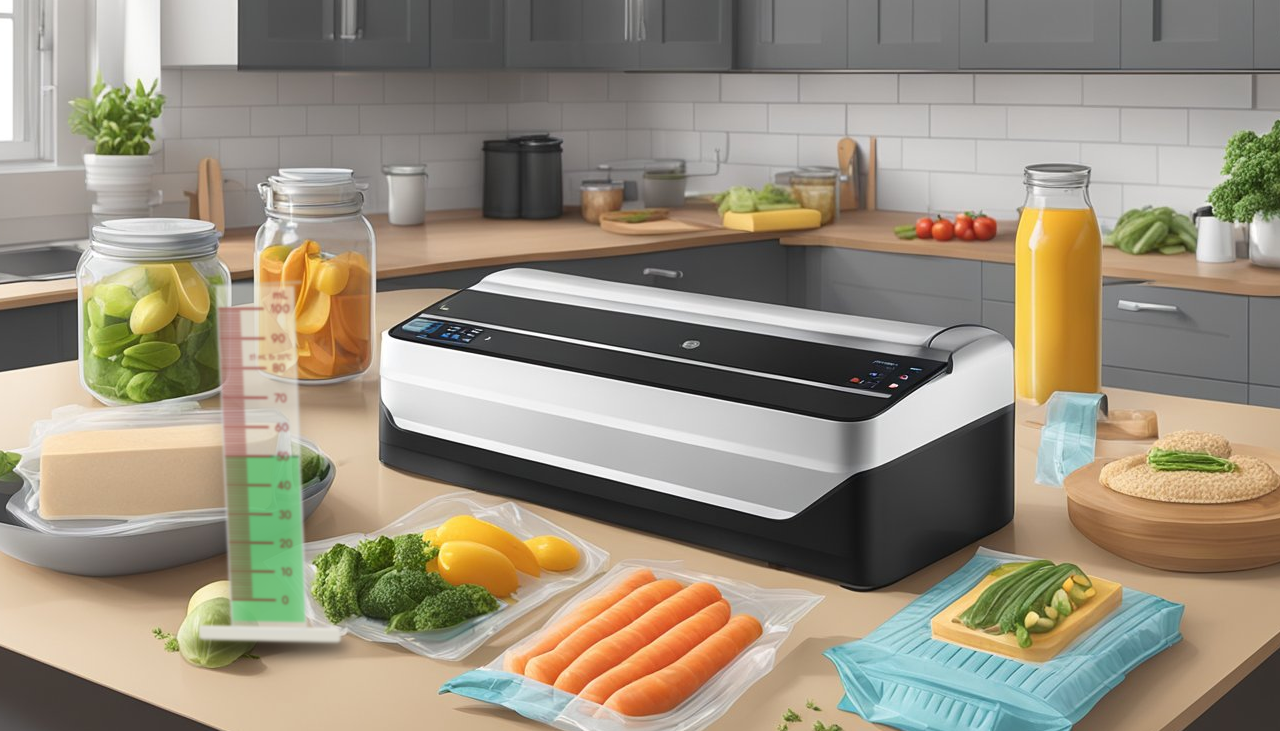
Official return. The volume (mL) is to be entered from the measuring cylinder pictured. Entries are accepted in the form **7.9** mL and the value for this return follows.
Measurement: **50** mL
